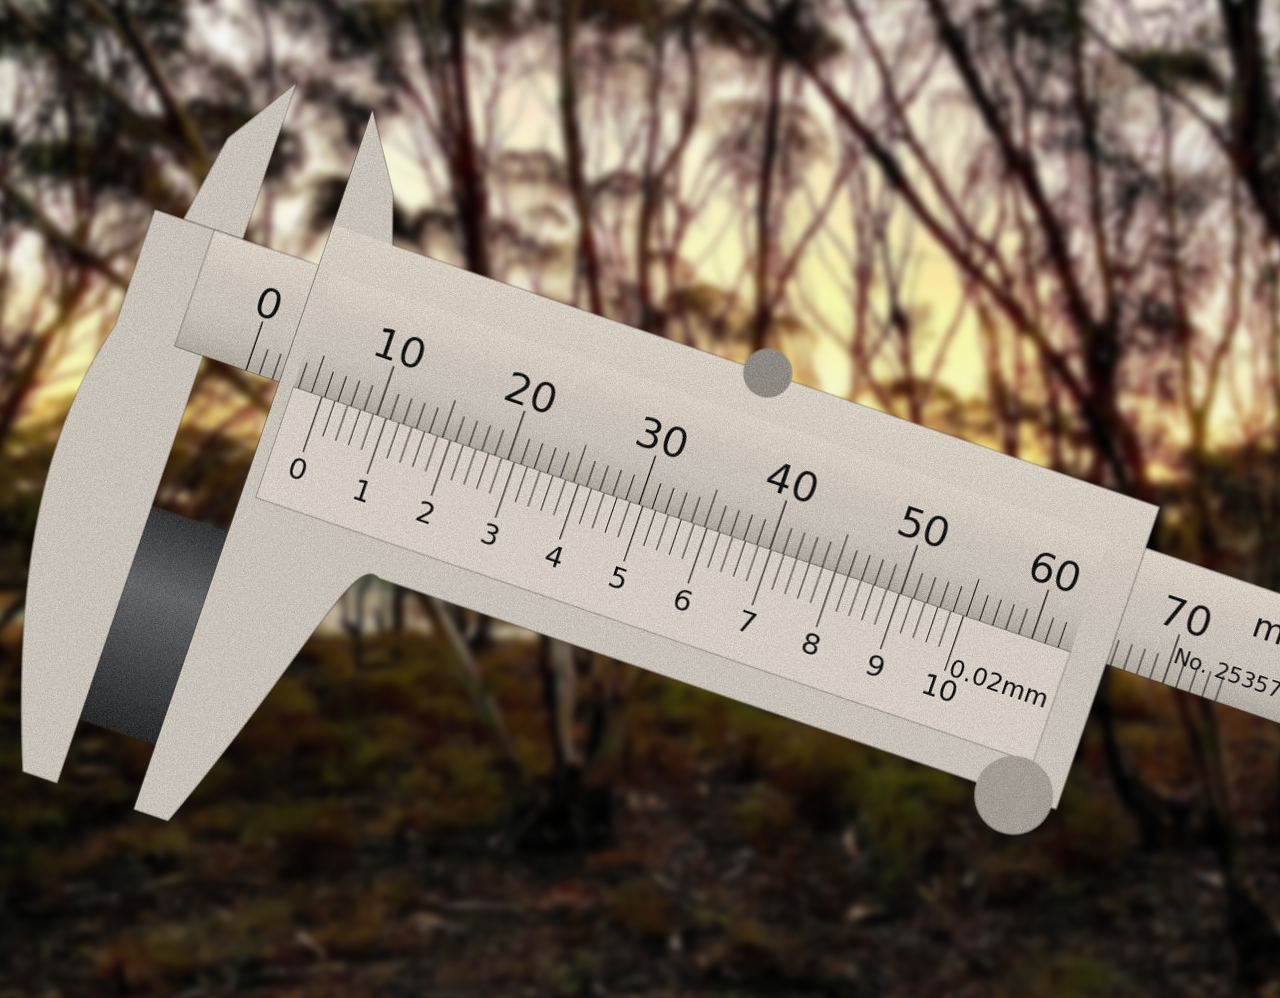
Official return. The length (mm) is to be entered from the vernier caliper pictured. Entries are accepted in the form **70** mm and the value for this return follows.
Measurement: **5.8** mm
